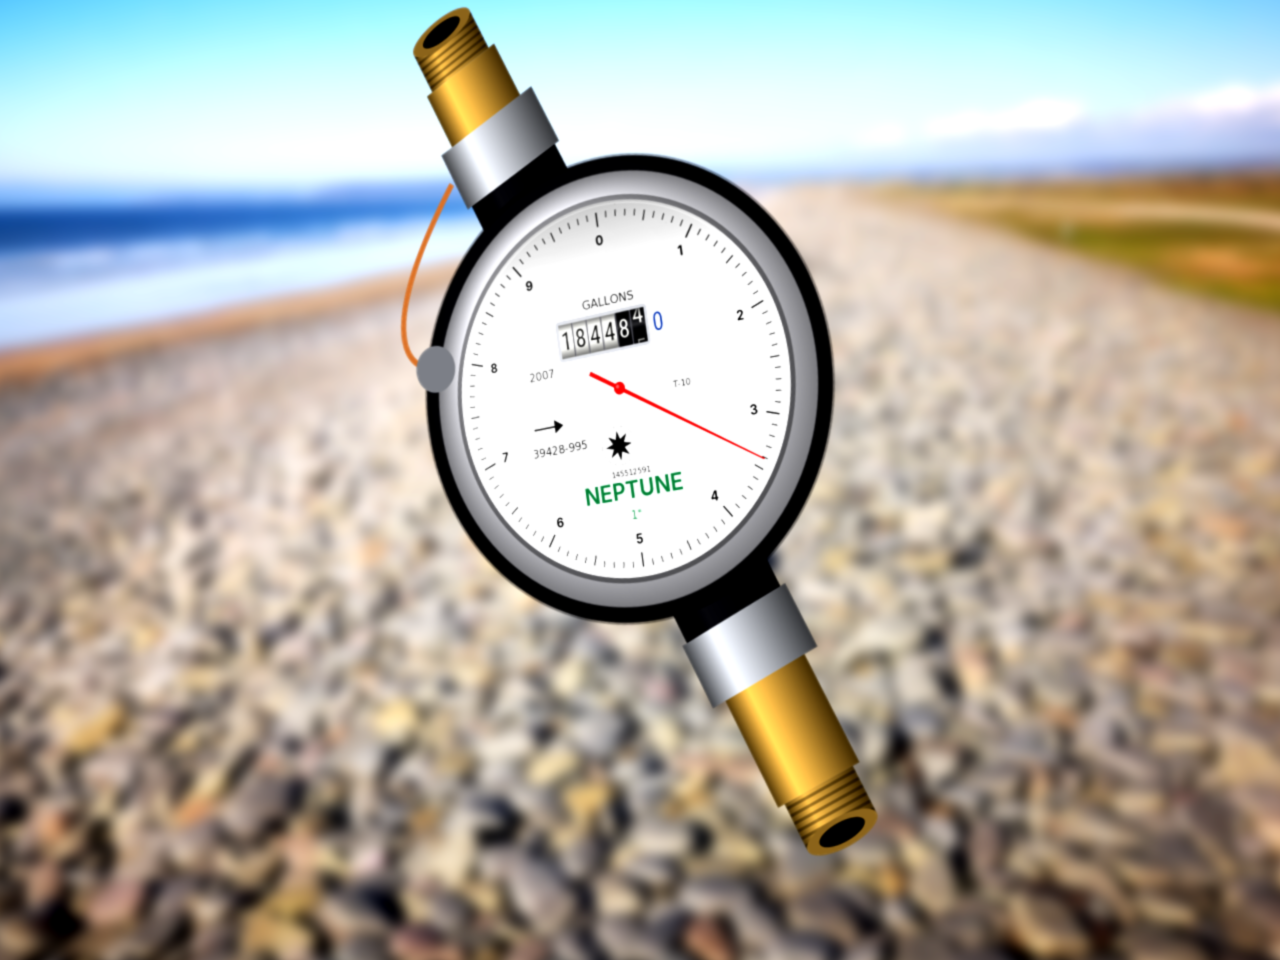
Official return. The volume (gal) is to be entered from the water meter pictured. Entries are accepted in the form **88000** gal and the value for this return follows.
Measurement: **1844843.4** gal
